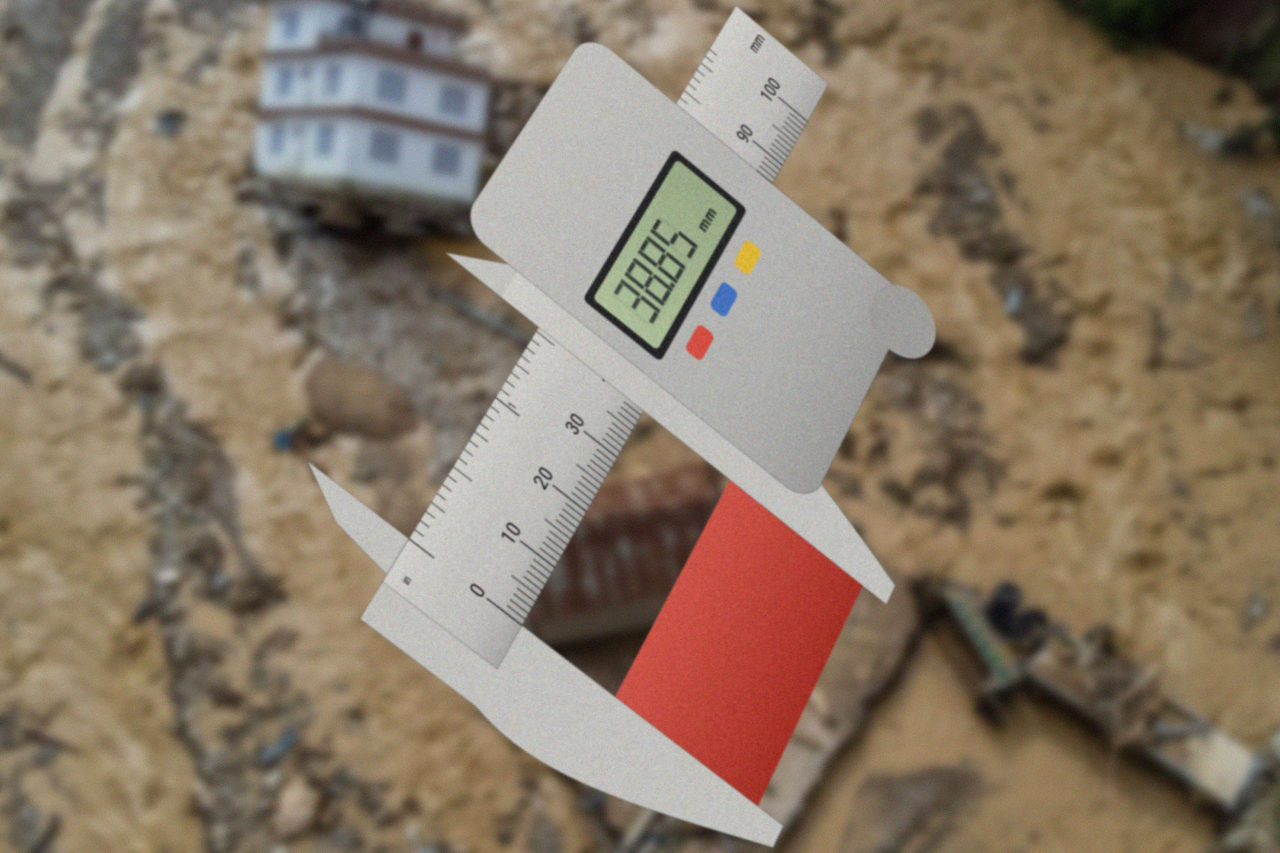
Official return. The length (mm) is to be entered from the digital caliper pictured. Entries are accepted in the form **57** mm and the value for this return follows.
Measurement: **38.85** mm
